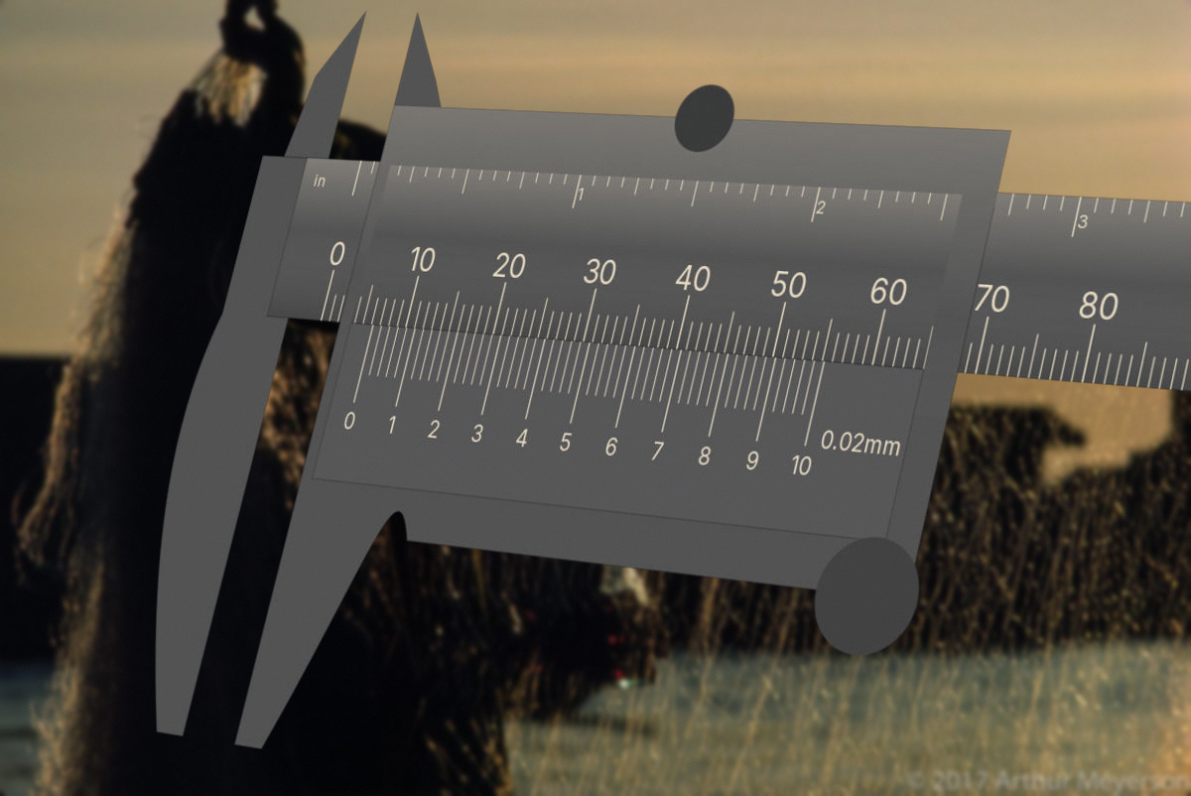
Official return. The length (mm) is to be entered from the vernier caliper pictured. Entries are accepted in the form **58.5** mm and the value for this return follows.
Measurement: **6.2** mm
